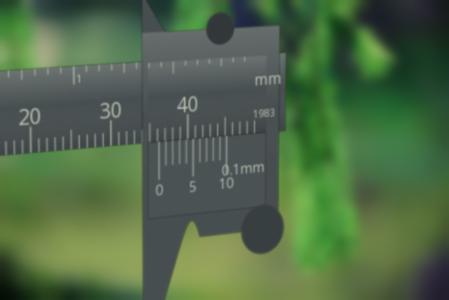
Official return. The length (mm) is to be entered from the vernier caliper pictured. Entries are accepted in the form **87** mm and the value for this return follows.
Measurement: **36.2** mm
